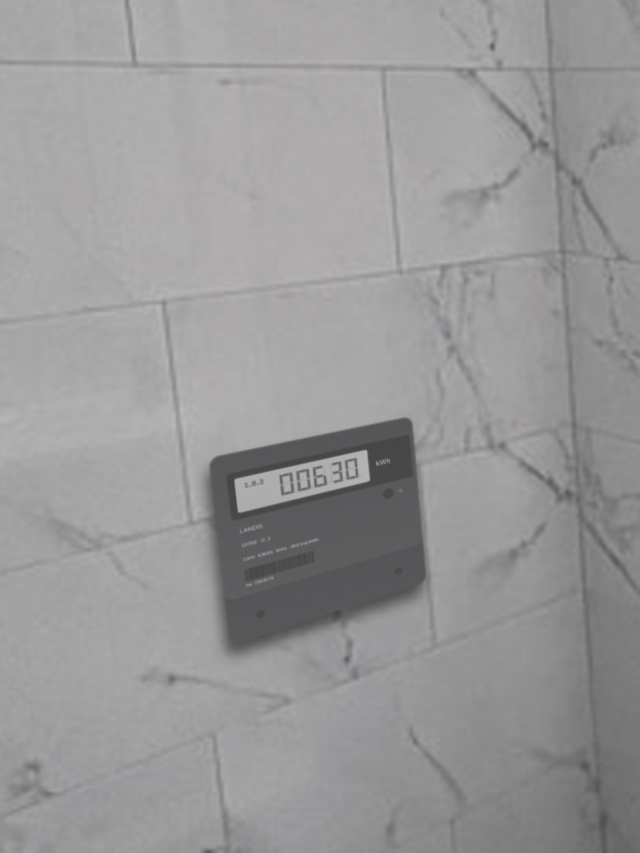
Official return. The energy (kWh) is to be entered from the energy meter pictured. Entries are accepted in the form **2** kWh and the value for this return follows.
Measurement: **630** kWh
